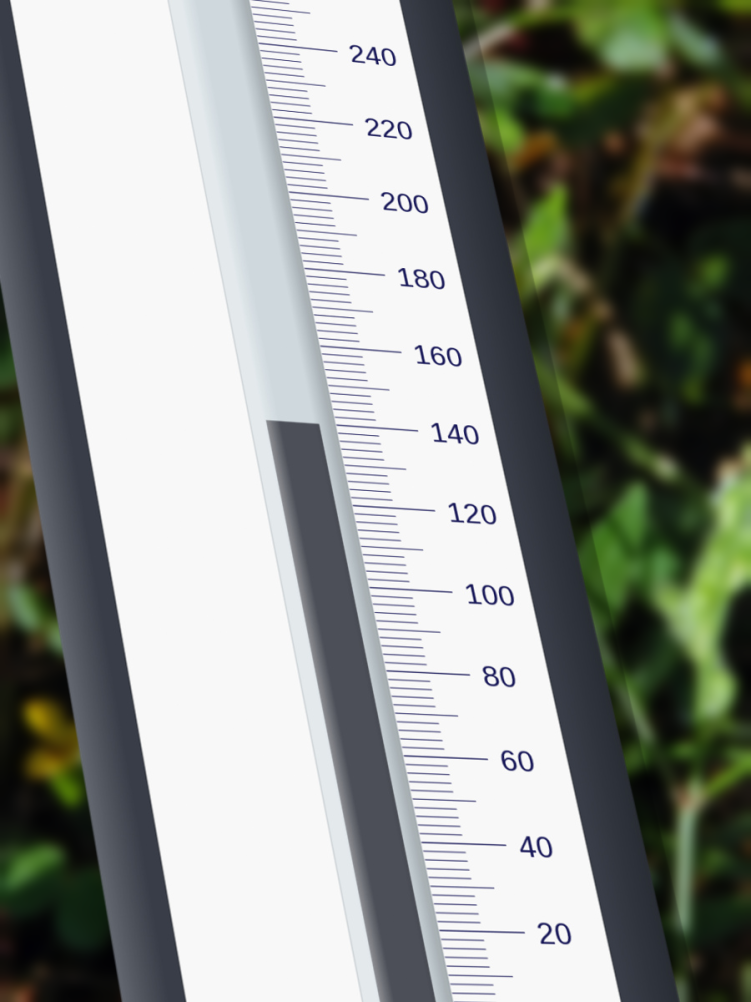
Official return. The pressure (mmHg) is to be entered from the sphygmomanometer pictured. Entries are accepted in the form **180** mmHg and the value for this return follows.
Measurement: **140** mmHg
